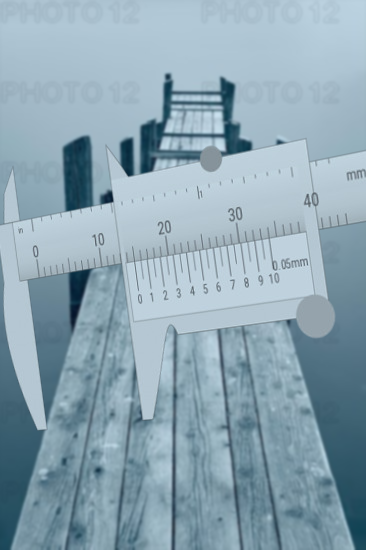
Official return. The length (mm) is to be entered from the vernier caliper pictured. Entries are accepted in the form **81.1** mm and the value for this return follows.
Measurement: **15.0** mm
